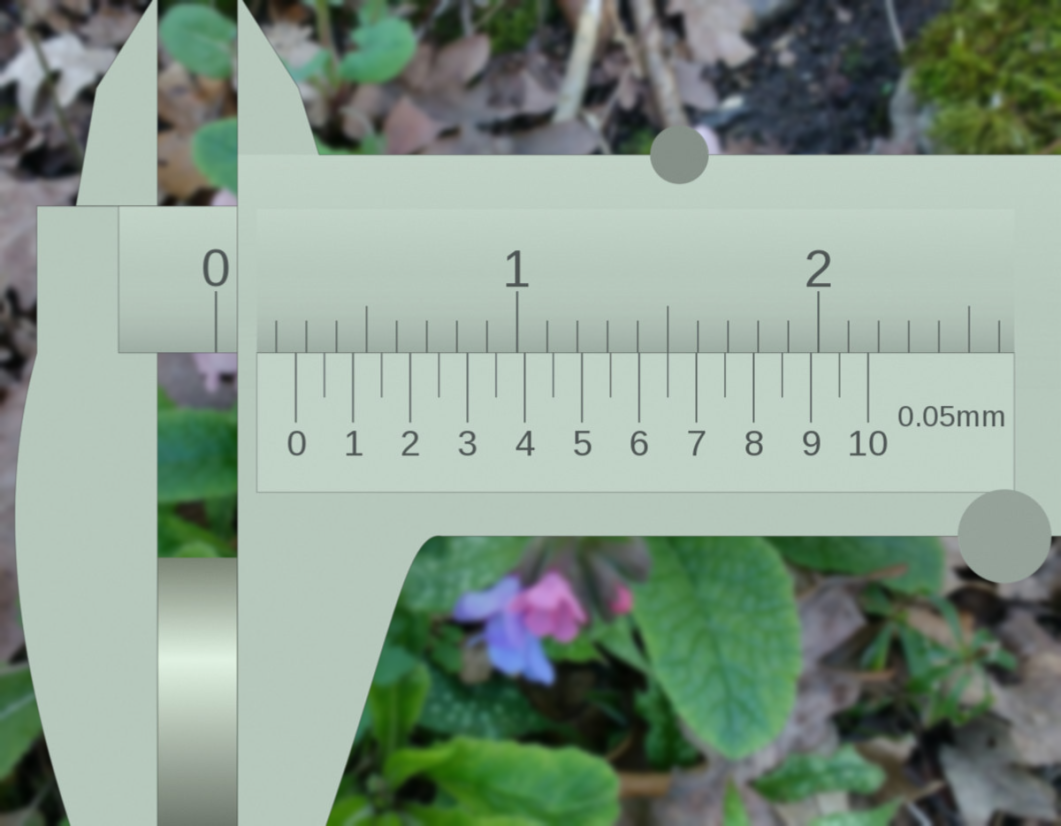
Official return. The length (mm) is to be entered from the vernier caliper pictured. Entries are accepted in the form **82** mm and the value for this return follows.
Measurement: **2.65** mm
